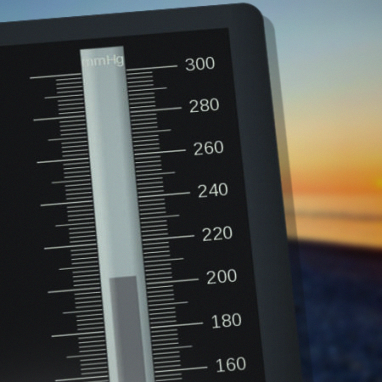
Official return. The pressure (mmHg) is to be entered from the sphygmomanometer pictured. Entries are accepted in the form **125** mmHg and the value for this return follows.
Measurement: **204** mmHg
